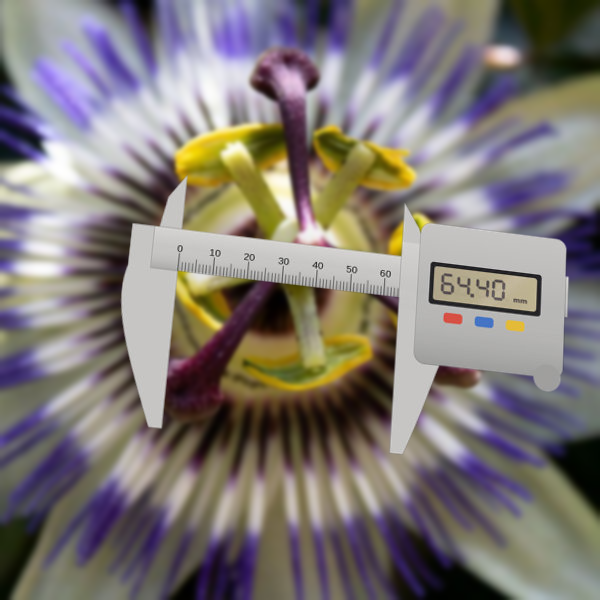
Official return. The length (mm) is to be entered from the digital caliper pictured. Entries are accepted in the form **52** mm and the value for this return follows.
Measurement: **64.40** mm
